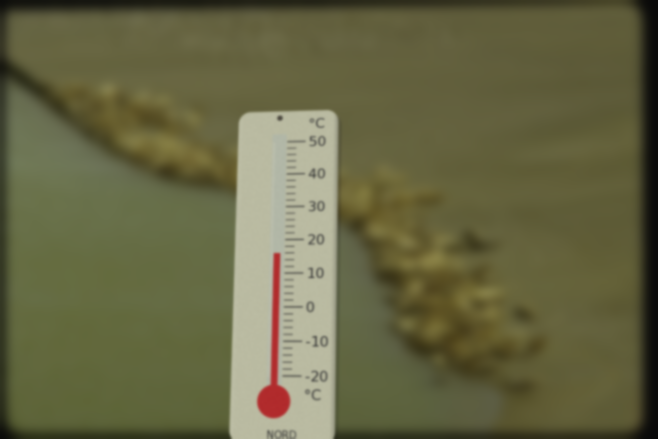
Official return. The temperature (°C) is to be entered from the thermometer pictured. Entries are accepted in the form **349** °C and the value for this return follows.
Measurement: **16** °C
